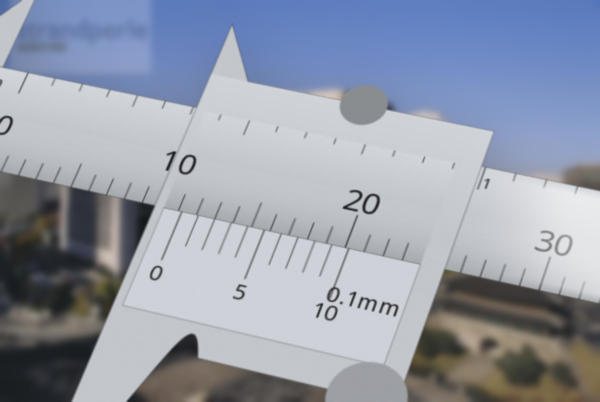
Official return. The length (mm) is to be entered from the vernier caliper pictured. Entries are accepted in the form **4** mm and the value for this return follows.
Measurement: **11.2** mm
